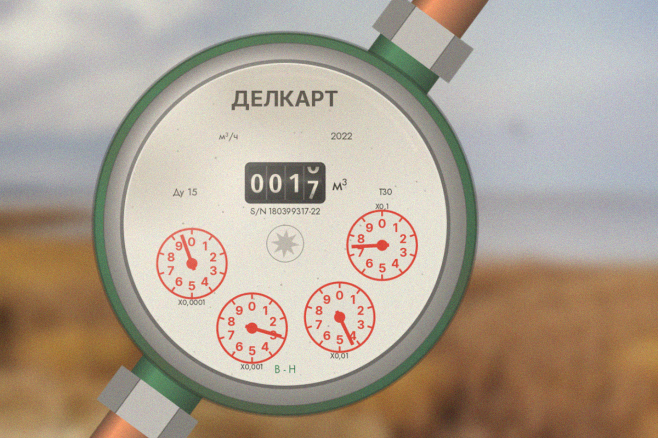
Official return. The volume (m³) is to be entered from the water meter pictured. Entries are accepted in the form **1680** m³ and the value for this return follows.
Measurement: **16.7429** m³
